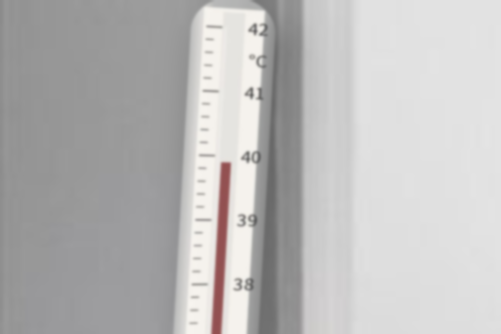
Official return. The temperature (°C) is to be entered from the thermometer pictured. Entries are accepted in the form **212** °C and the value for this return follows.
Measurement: **39.9** °C
